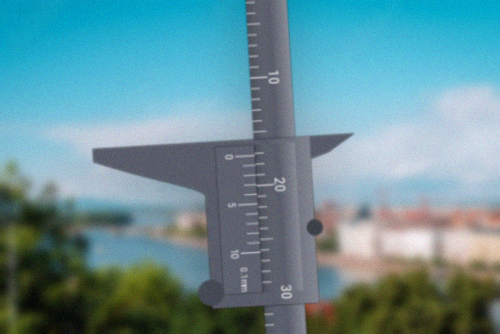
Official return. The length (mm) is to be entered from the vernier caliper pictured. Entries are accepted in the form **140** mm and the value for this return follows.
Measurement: **17.2** mm
